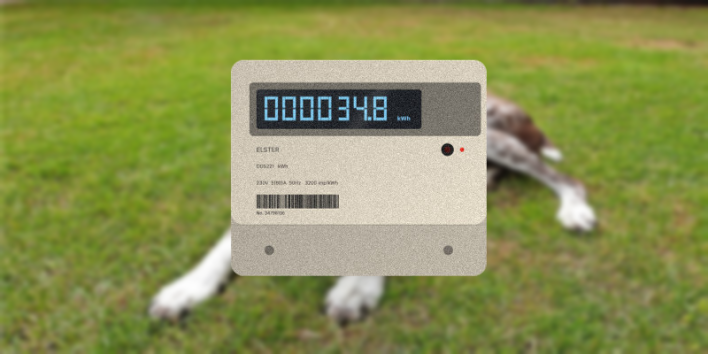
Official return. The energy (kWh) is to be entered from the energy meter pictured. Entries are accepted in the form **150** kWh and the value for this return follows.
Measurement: **34.8** kWh
